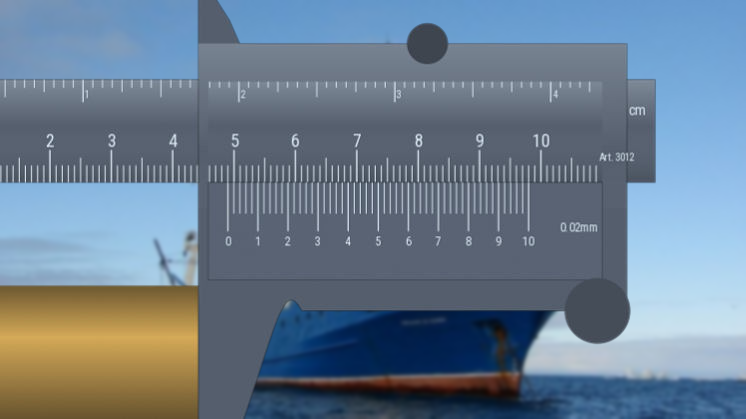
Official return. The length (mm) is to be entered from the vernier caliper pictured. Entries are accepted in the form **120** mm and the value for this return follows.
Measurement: **49.0** mm
